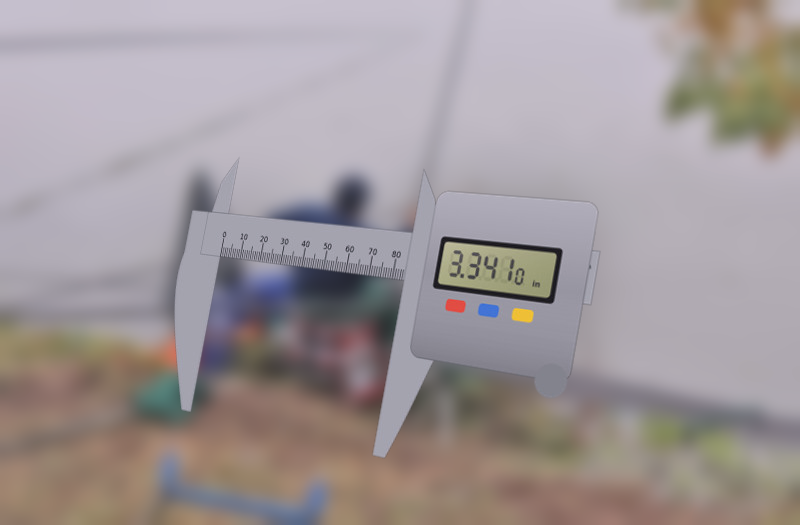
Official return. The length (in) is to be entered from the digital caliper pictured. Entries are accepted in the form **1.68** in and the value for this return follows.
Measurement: **3.3410** in
